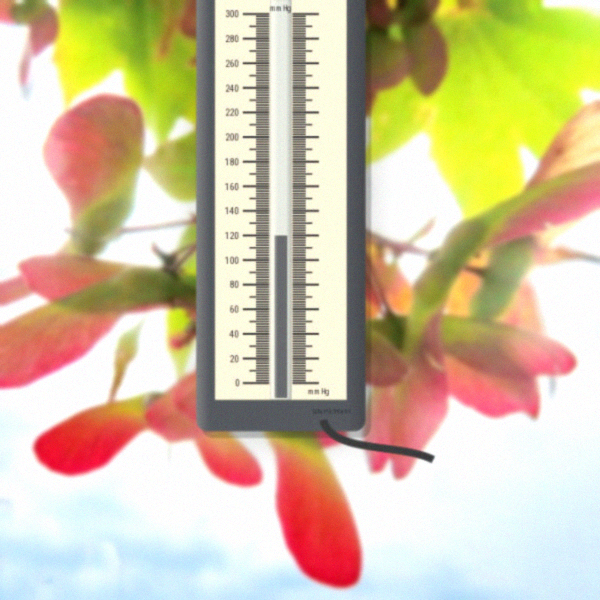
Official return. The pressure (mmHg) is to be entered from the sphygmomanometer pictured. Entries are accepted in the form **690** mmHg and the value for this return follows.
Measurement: **120** mmHg
